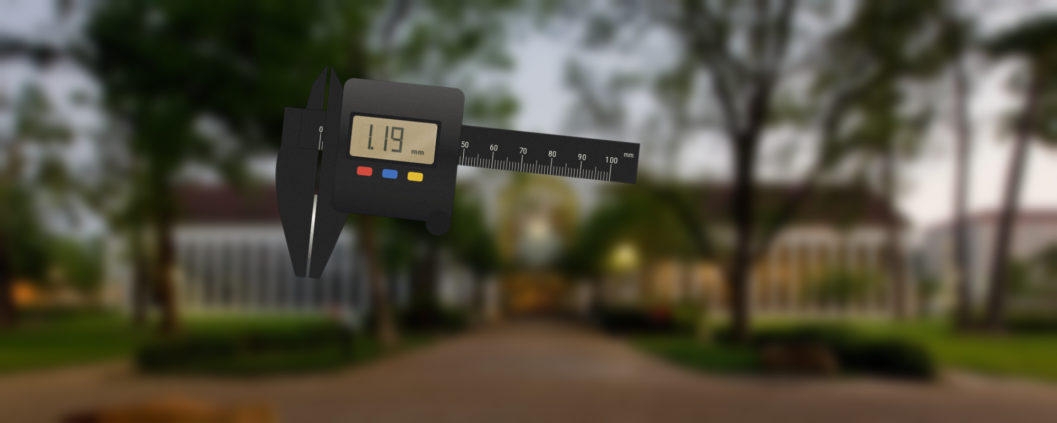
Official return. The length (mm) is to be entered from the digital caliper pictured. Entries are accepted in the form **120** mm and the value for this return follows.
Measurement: **1.19** mm
